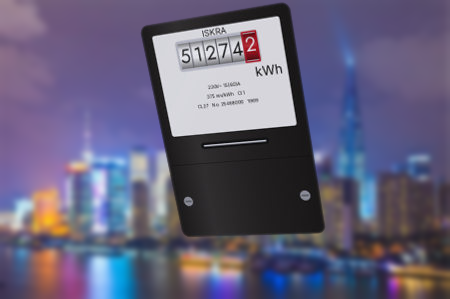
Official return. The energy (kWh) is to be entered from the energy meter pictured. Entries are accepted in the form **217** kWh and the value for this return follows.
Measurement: **51274.2** kWh
